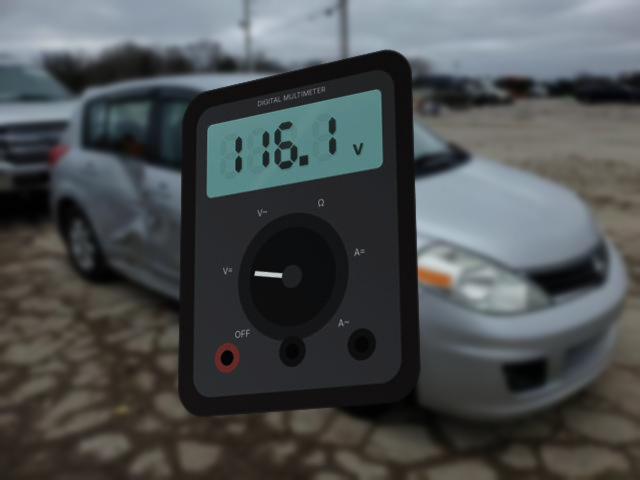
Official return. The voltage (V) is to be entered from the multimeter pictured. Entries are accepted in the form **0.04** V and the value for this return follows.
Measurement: **116.1** V
